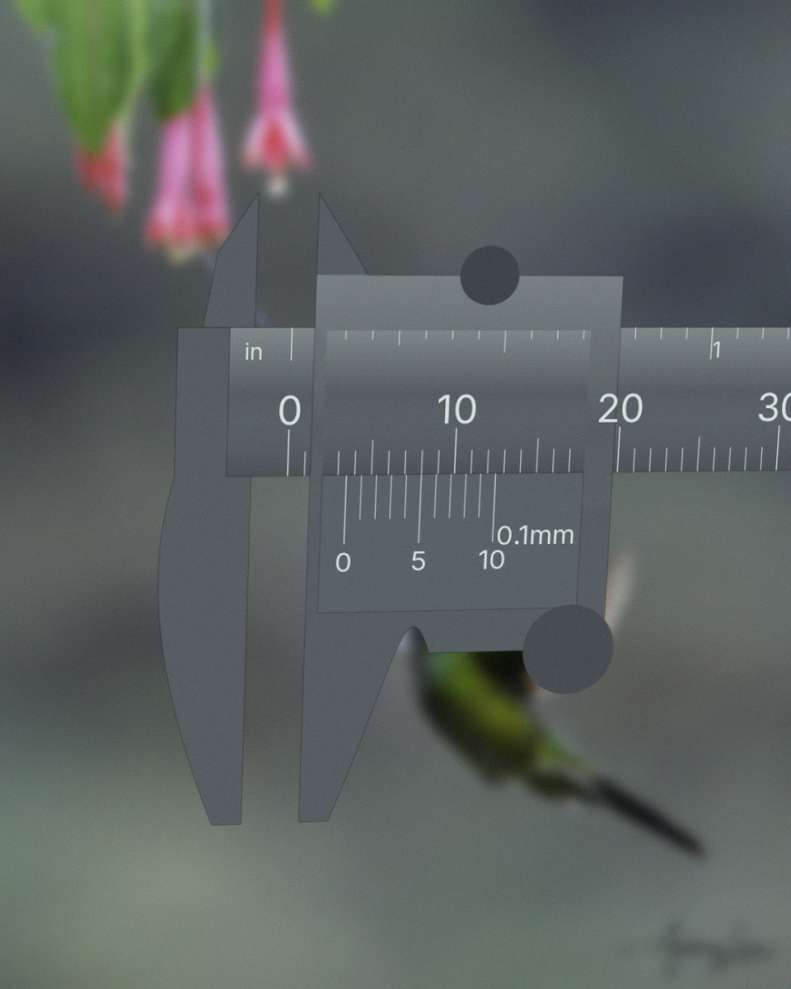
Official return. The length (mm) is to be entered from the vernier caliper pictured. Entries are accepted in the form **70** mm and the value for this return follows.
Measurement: **3.5** mm
